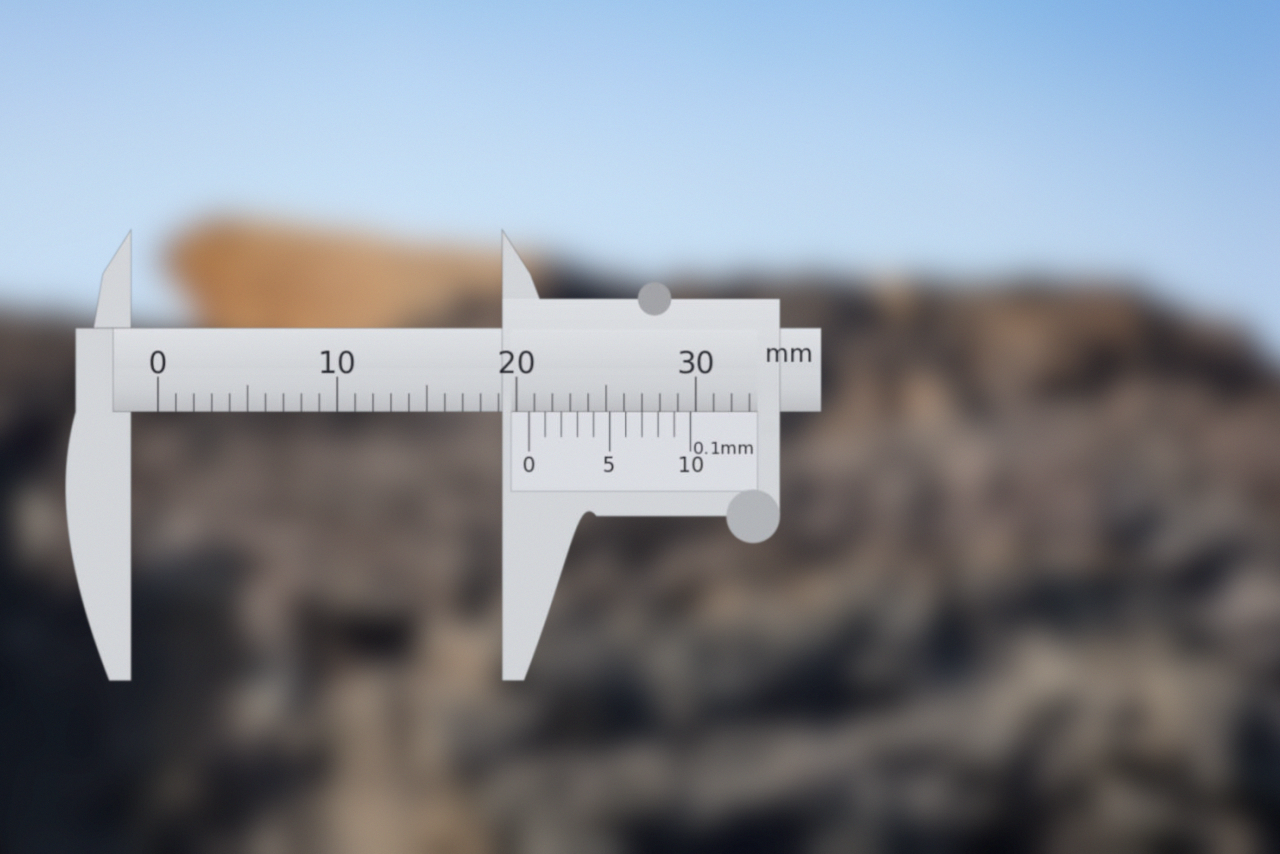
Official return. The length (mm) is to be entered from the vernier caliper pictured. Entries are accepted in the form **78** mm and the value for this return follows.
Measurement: **20.7** mm
